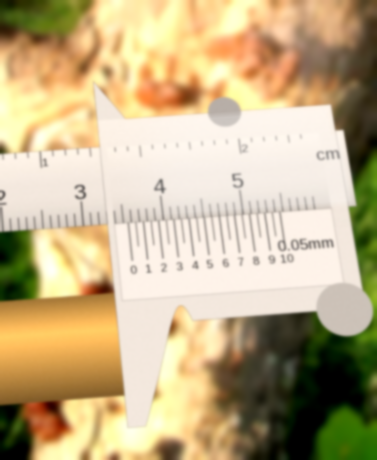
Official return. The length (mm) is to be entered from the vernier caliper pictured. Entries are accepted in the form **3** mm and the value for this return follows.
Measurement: **35.6** mm
